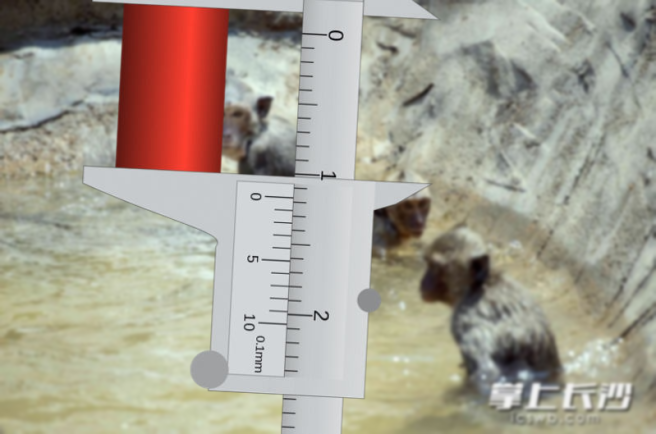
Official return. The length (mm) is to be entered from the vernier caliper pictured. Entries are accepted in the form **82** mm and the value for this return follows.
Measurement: **11.7** mm
